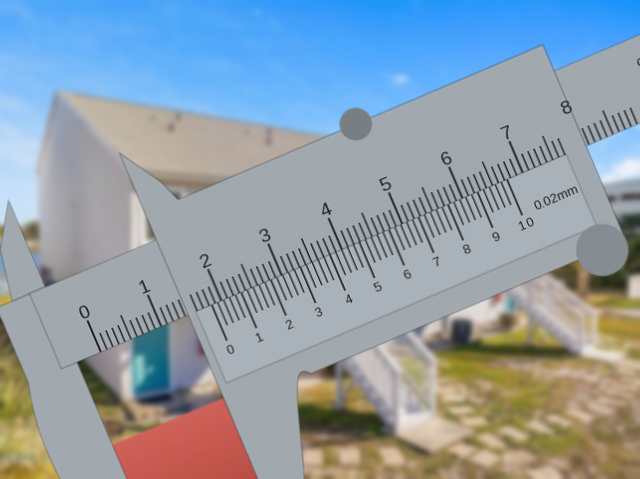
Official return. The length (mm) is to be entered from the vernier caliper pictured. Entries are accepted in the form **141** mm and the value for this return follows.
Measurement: **18.4** mm
